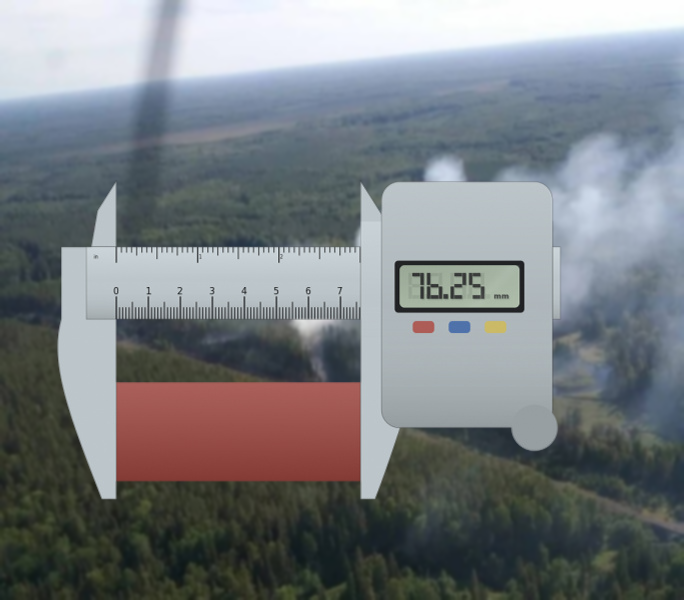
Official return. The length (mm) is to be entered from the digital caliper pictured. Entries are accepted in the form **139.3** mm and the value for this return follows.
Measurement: **76.25** mm
